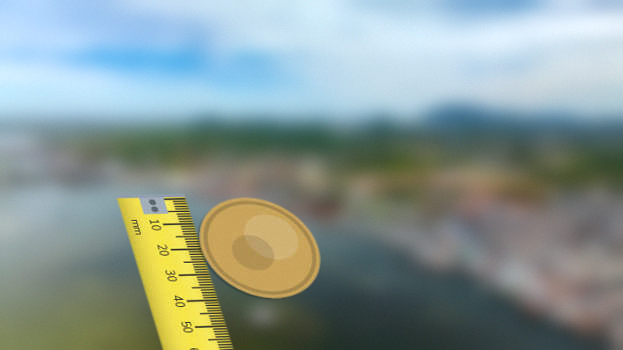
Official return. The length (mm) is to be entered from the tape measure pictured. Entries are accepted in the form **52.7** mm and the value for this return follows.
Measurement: **40** mm
